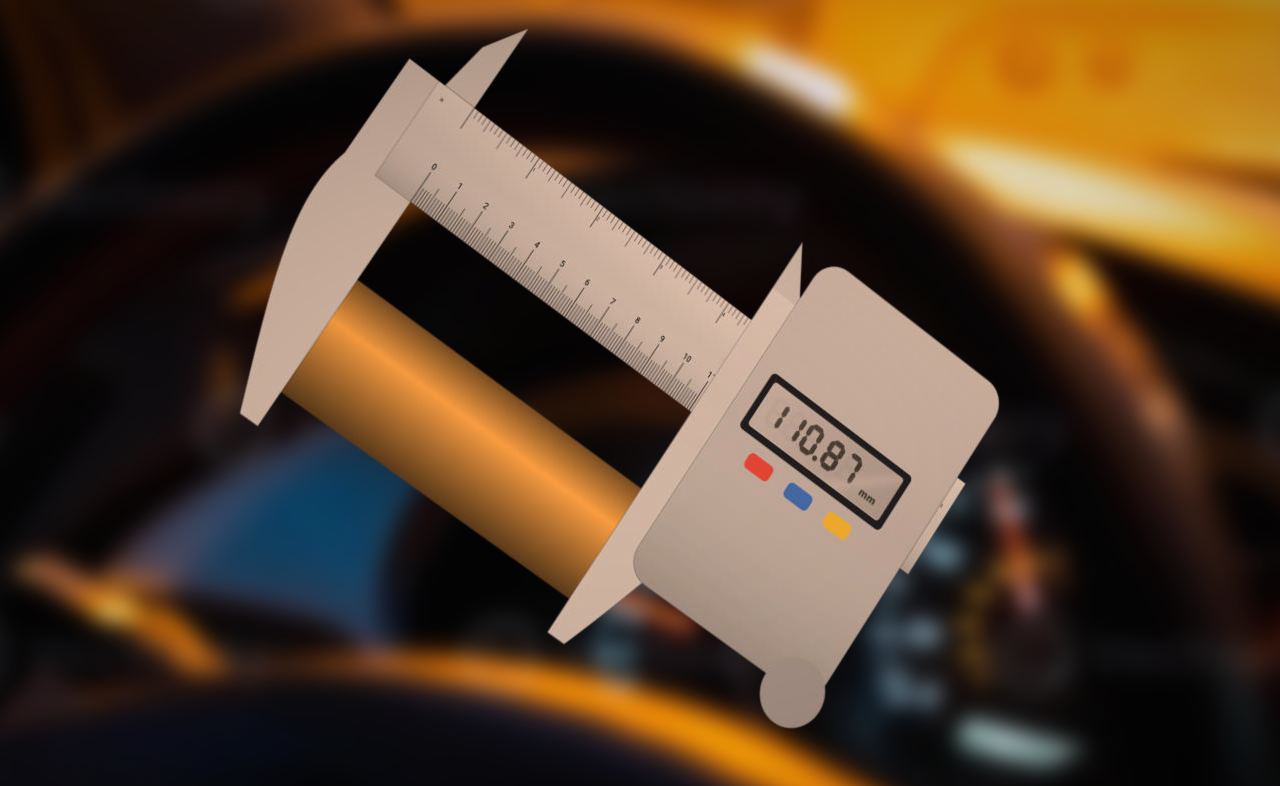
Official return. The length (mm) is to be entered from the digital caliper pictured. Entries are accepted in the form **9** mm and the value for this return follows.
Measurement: **110.87** mm
